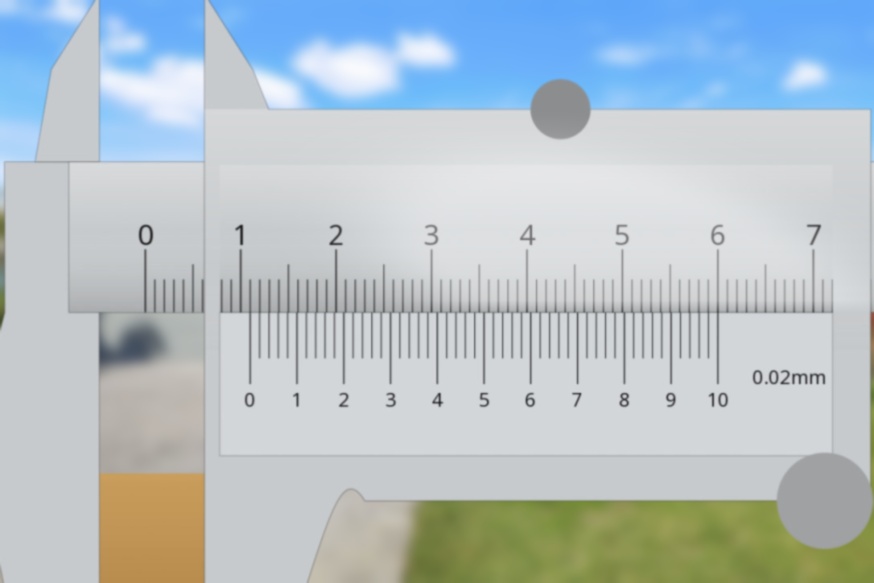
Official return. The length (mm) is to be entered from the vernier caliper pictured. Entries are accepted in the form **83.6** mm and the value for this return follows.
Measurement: **11.0** mm
